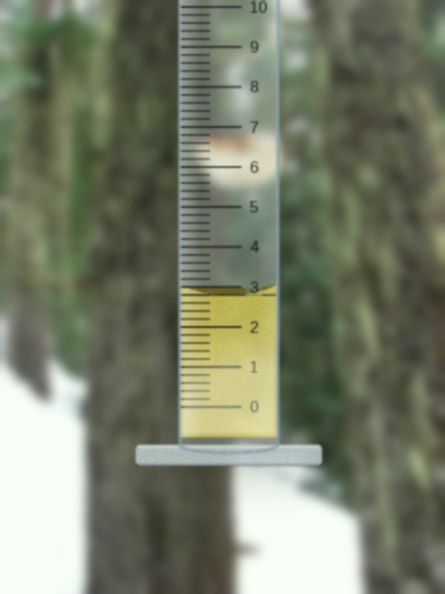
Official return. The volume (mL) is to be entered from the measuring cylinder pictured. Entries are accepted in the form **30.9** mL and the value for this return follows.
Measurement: **2.8** mL
